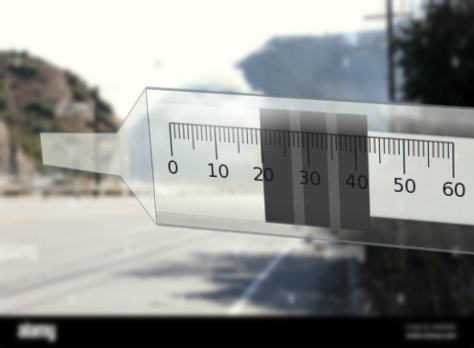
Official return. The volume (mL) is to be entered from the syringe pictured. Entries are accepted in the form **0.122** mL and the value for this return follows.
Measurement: **20** mL
